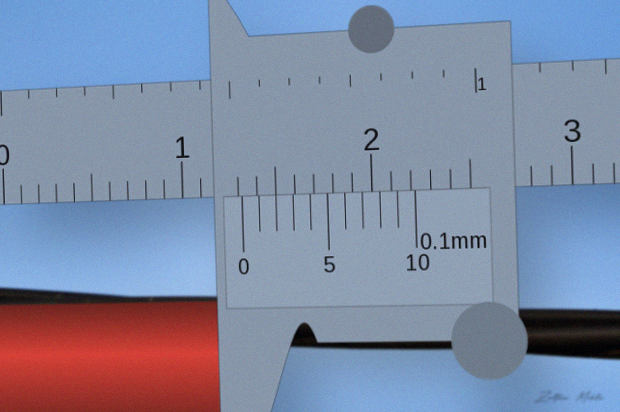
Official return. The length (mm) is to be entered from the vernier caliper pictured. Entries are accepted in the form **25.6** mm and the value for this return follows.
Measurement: **13.2** mm
